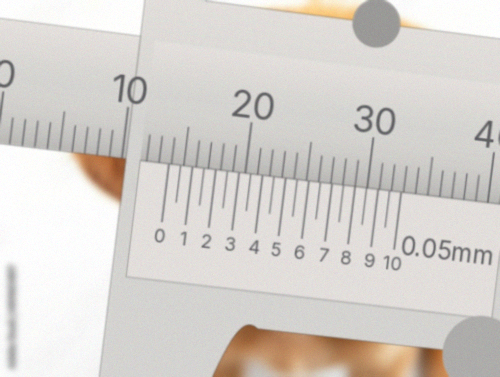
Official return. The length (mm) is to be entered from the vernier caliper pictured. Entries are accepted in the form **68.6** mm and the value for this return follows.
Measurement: **13.8** mm
